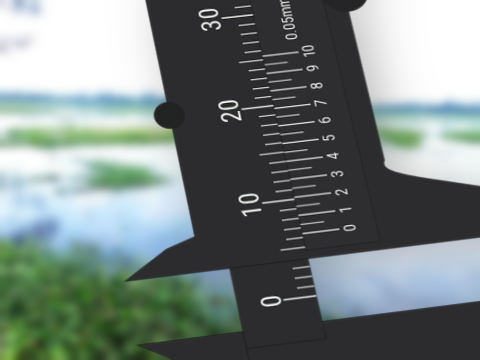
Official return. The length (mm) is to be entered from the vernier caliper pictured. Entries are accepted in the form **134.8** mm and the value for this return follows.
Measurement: **6.4** mm
